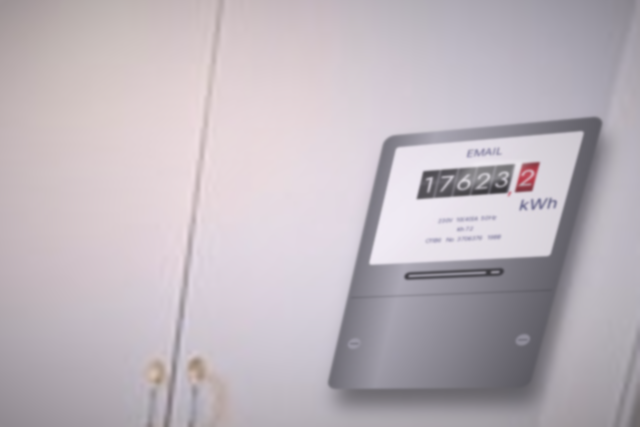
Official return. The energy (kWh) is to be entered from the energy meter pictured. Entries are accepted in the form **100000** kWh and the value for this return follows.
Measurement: **17623.2** kWh
